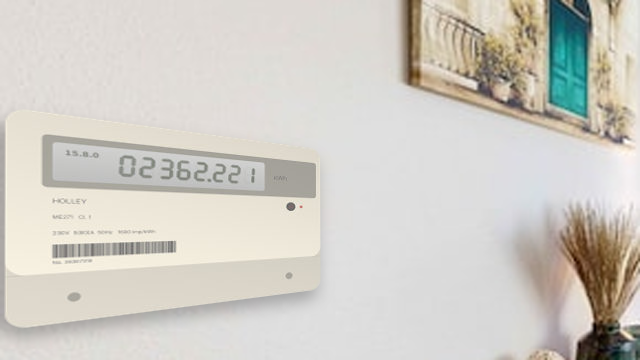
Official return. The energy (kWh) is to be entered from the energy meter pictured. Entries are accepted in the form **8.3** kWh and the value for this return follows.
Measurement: **2362.221** kWh
